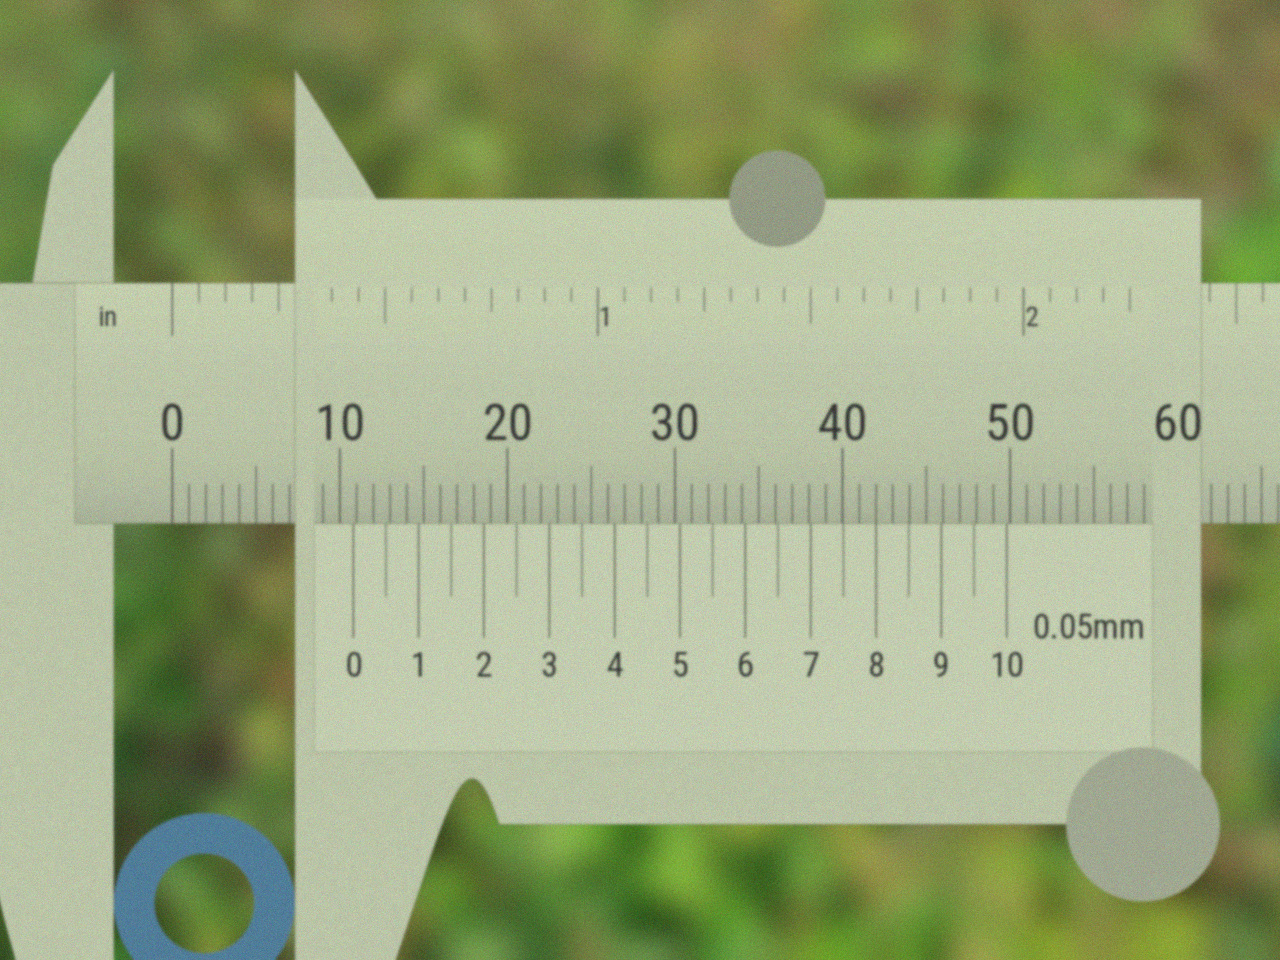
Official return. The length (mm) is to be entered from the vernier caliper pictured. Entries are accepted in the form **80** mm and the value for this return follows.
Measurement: **10.8** mm
